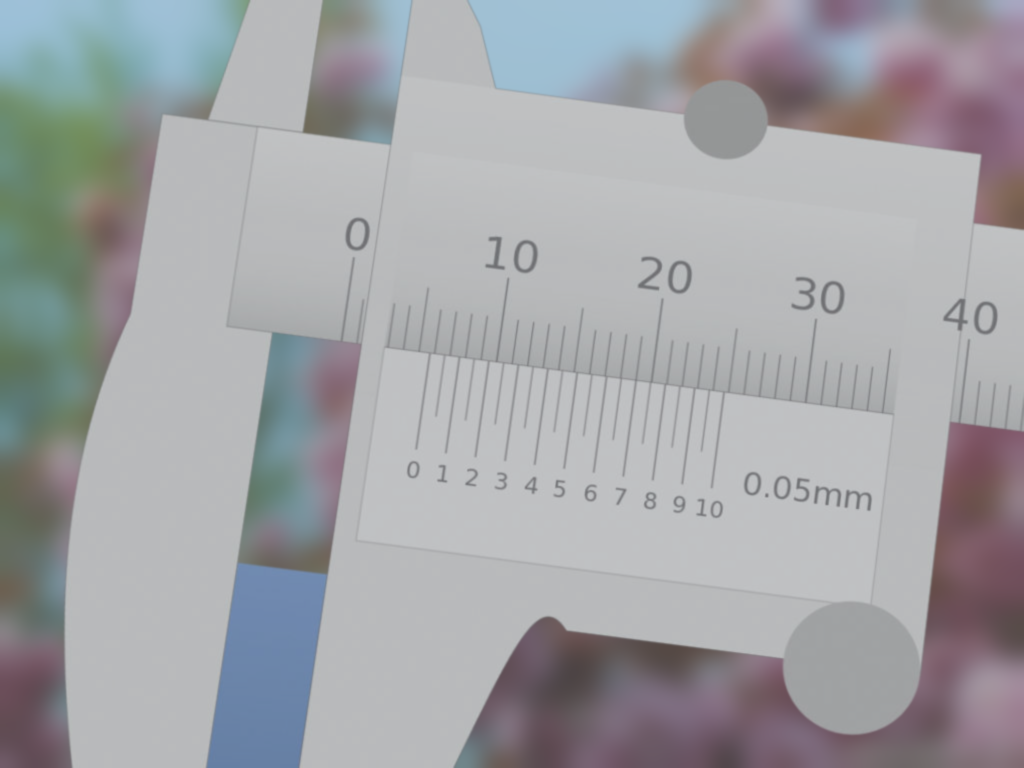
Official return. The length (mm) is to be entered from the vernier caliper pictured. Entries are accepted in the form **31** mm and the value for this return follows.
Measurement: **5.7** mm
